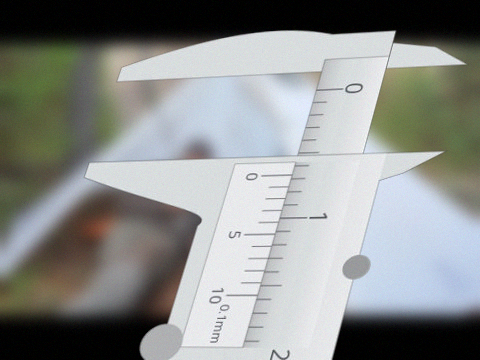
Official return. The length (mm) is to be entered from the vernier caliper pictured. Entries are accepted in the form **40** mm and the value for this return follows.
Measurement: **6.7** mm
